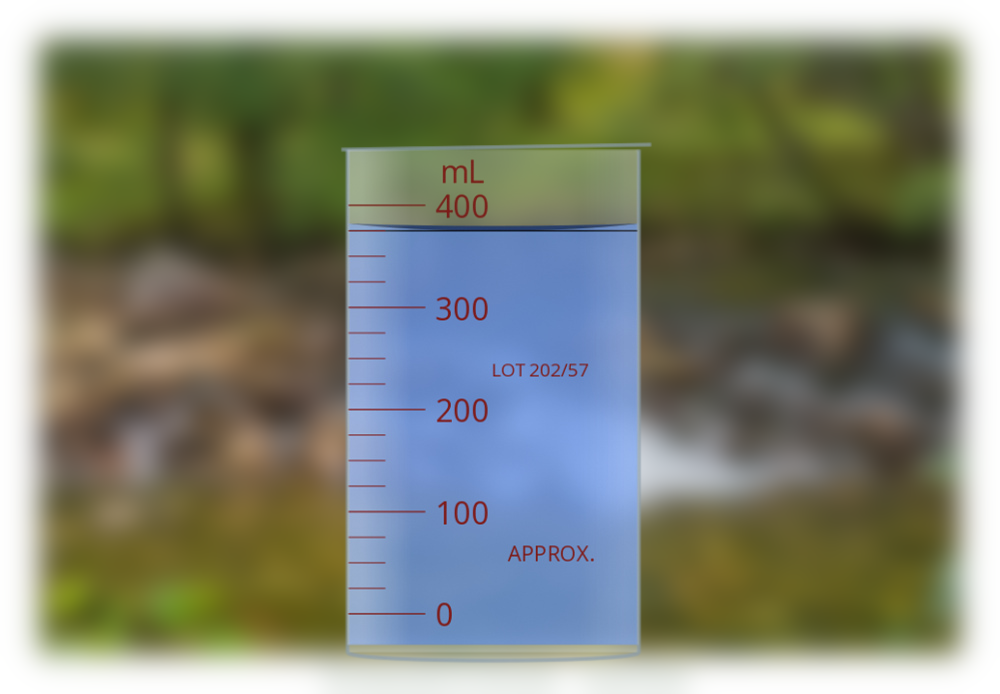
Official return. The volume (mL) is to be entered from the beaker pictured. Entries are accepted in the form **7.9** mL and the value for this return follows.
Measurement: **375** mL
